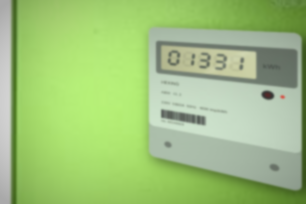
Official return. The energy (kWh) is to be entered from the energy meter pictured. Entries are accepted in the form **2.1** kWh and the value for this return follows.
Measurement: **1331** kWh
